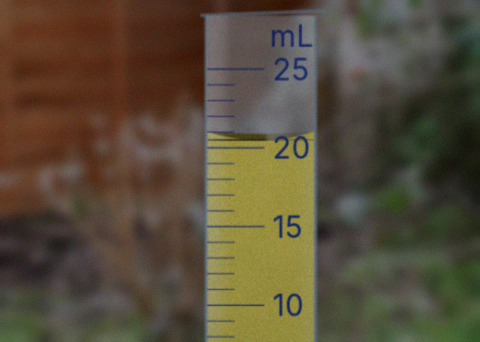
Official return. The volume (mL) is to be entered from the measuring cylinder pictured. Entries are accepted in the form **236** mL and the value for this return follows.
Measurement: **20.5** mL
